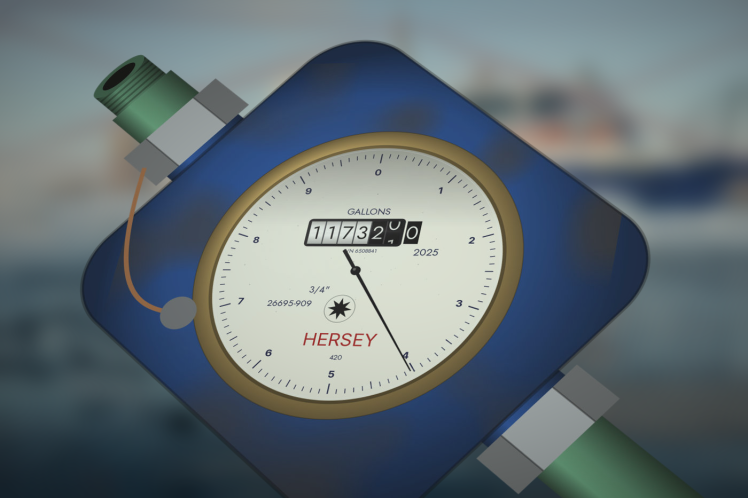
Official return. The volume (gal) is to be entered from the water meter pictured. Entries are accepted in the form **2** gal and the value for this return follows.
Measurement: **1173204.0** gal
